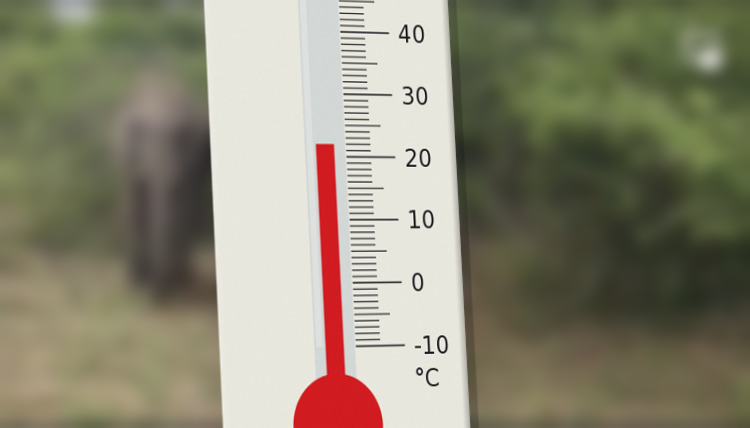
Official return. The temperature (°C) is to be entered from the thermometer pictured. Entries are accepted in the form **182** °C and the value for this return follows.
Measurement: **22** °C
